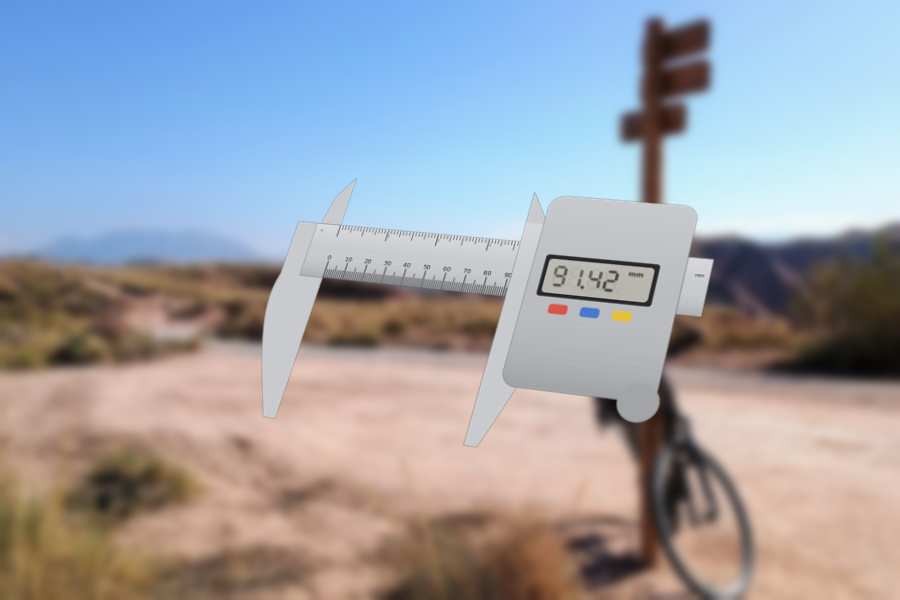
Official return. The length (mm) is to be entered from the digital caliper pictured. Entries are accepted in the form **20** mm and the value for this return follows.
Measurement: **91.42** mm
